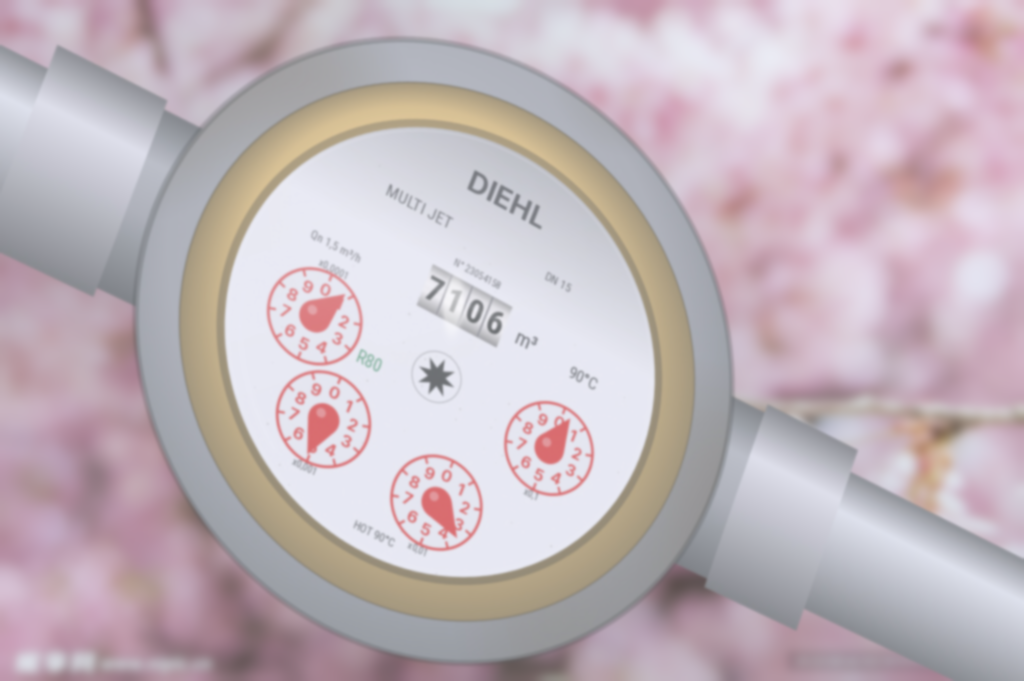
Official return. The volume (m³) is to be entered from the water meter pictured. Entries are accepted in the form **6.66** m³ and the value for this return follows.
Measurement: **7106.0350** m³
